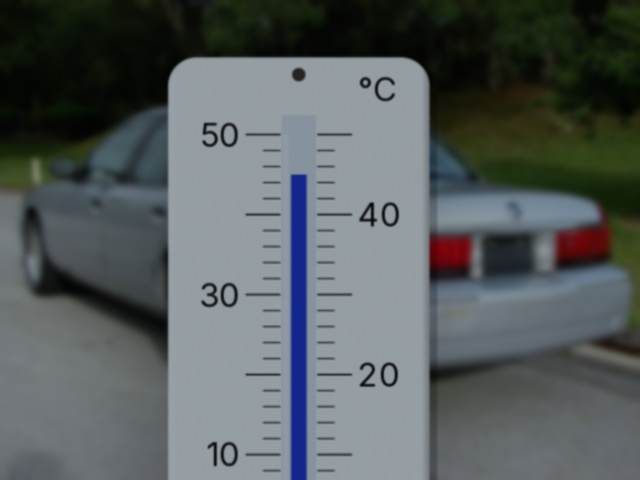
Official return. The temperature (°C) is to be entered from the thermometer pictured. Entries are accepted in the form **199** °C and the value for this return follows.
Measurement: **45** °C
